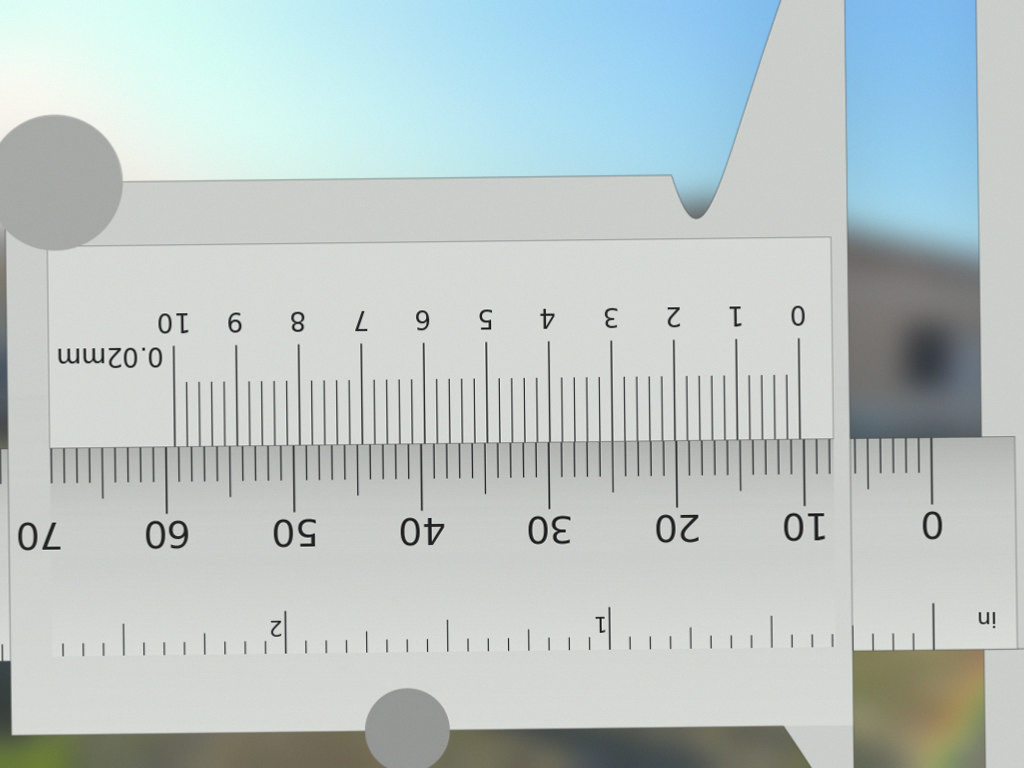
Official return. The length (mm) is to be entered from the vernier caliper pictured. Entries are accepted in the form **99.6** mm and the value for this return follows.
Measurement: **10.3** mm
